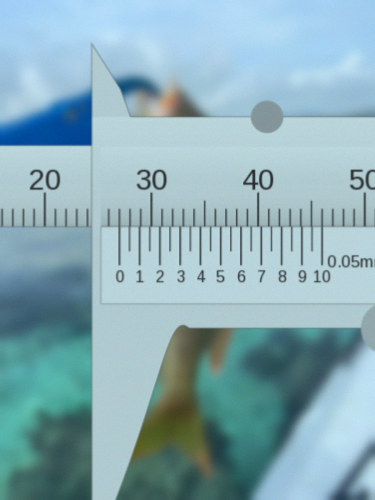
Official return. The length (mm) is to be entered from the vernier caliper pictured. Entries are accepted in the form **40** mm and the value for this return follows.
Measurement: **27.0** mm
